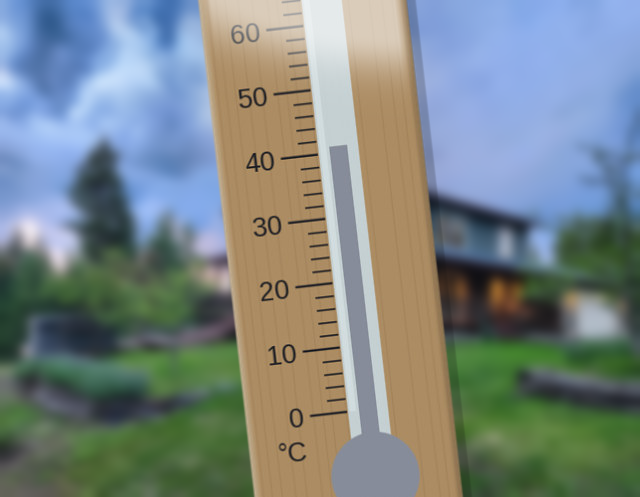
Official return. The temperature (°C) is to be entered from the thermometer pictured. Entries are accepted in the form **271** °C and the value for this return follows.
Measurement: **41** °C
